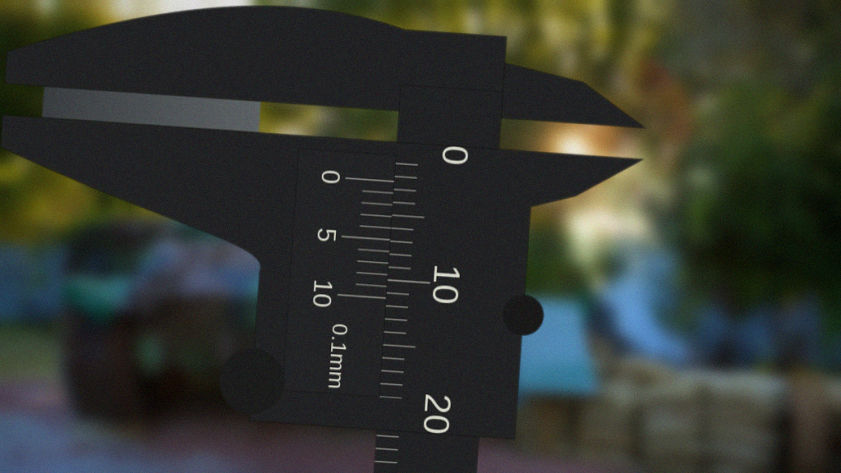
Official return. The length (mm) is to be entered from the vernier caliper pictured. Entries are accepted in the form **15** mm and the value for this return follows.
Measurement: **2.4** mm
